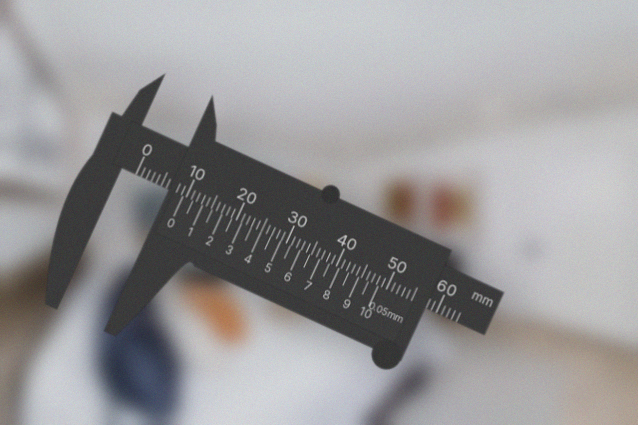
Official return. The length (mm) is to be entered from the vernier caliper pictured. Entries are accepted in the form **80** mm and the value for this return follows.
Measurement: **9.4** mm
